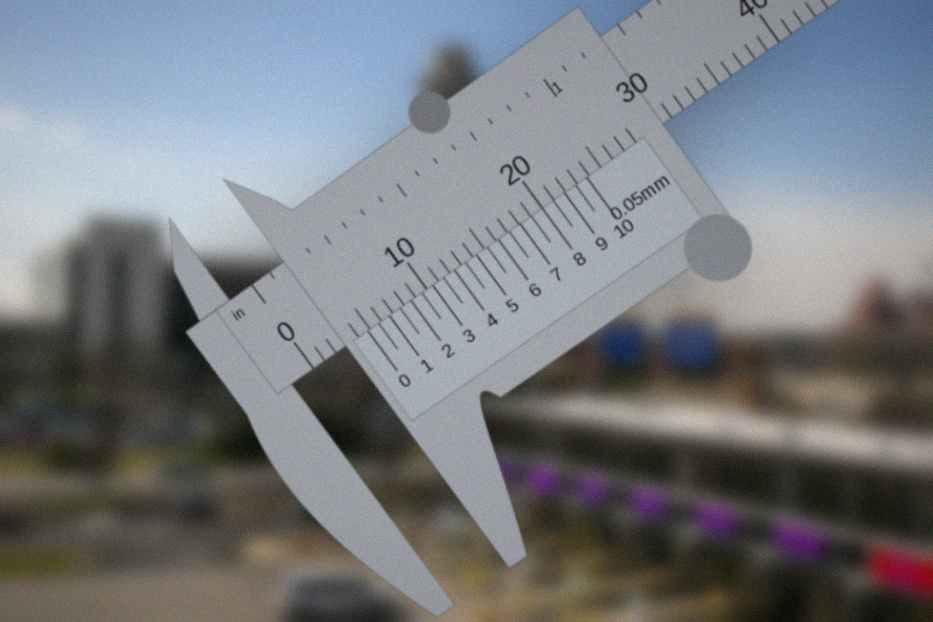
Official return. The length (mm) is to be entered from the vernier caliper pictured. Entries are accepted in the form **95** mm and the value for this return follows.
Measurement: **4.8** mm
